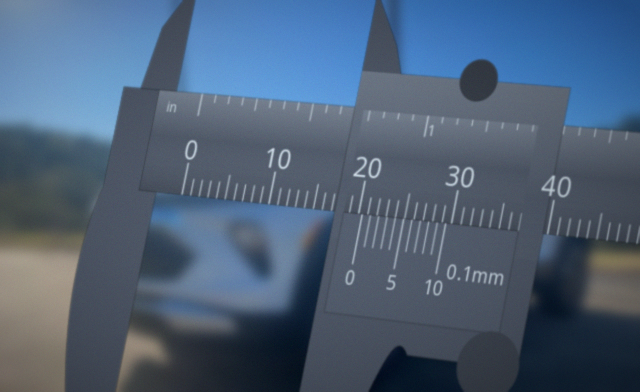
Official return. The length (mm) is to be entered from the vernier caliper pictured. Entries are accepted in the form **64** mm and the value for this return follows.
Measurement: **20.4** mm
